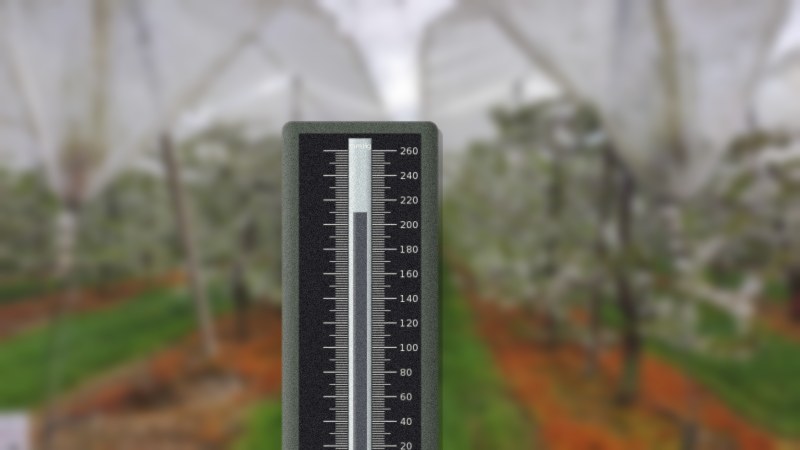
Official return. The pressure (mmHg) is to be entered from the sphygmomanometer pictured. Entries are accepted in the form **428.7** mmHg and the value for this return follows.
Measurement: **210** mmHg
